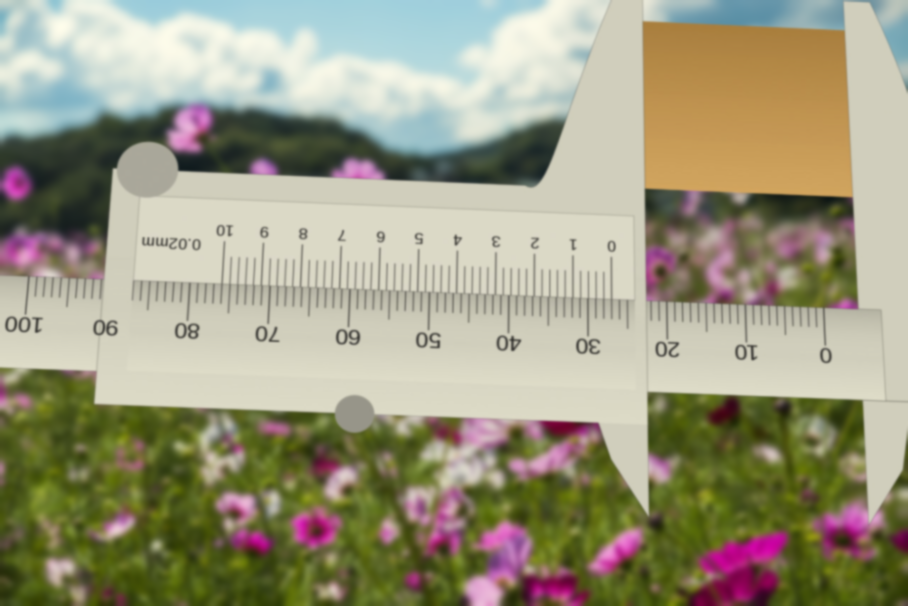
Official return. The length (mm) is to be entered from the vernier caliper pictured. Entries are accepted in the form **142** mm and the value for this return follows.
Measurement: **27.0** mm
